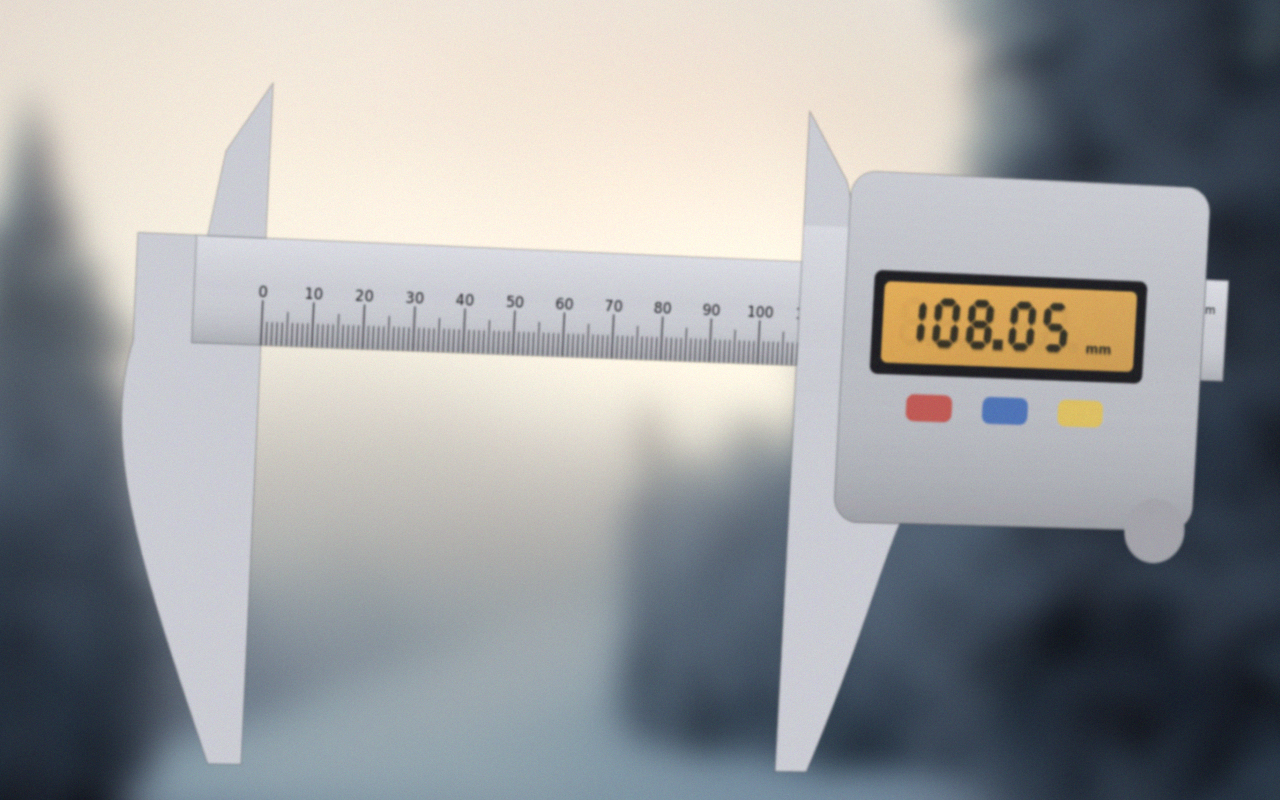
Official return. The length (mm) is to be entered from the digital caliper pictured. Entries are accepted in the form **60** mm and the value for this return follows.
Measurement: **108.05** mm
